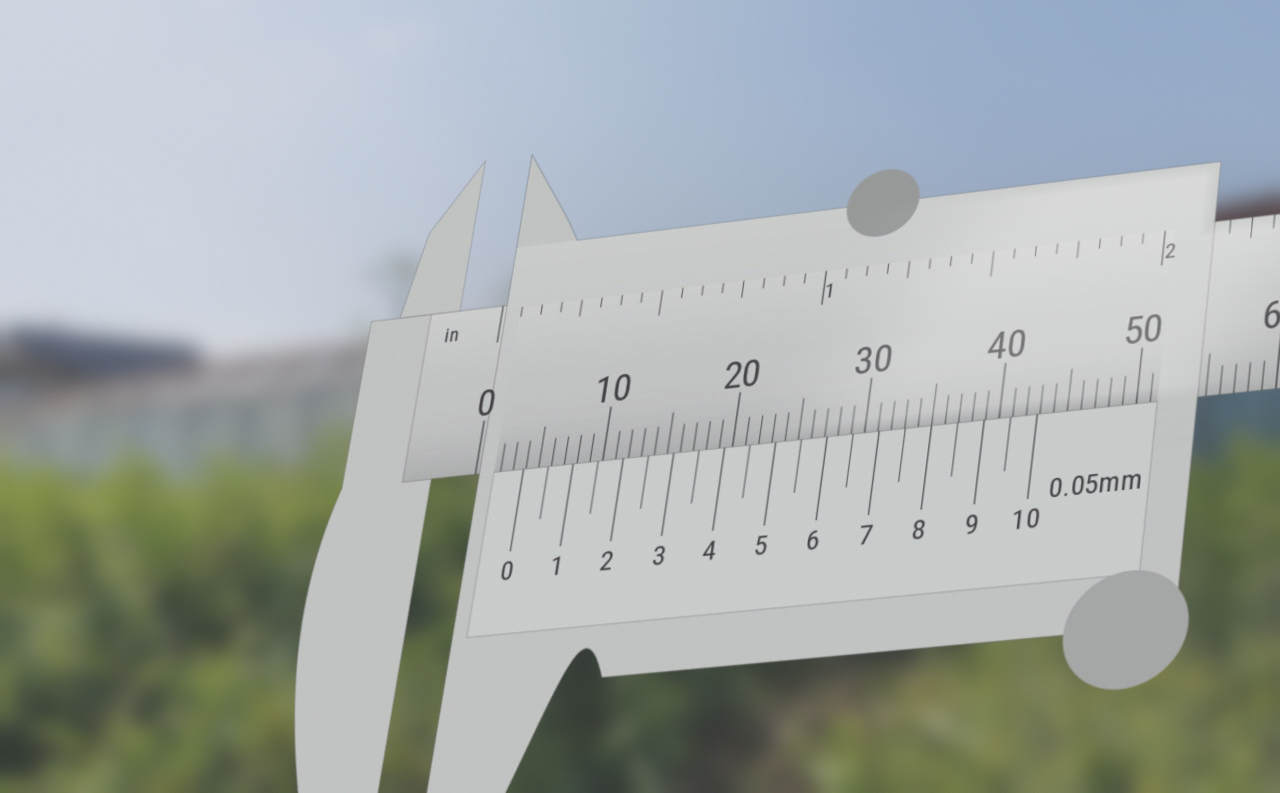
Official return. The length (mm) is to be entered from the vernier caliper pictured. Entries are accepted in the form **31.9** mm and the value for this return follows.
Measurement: **3.8** mm
